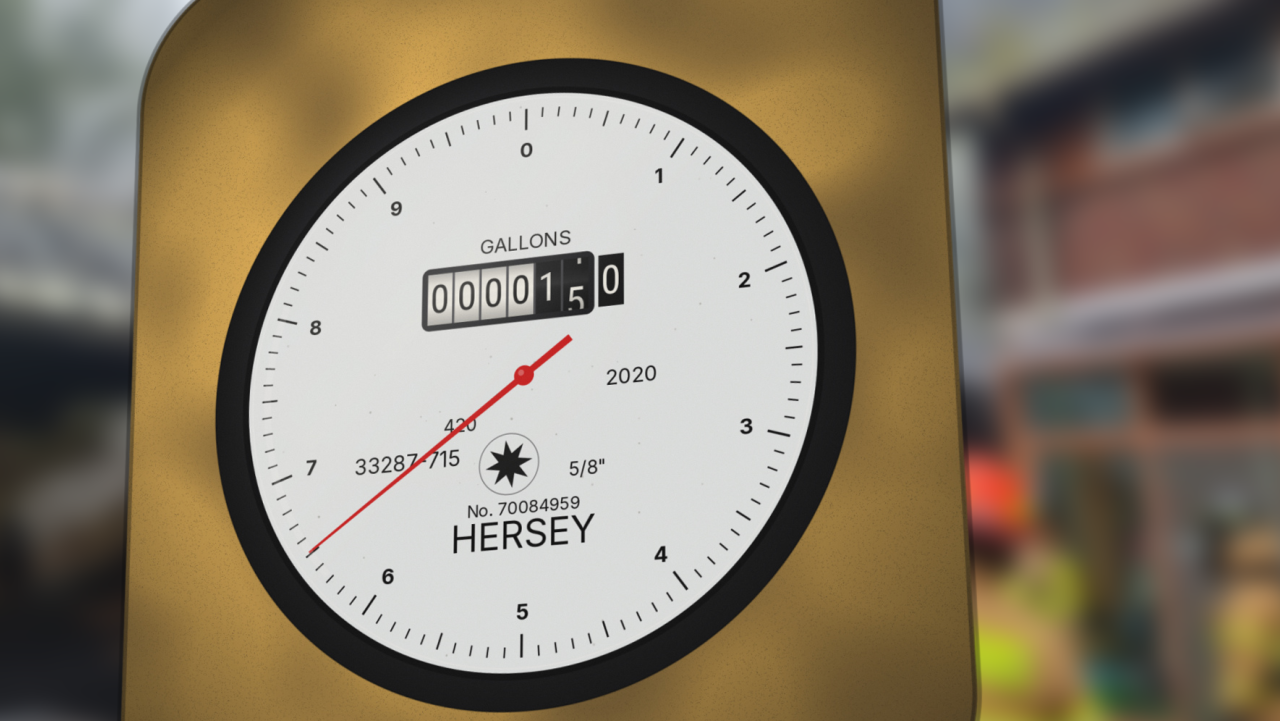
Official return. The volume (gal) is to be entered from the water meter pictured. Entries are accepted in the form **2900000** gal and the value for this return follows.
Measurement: **146.5** gal
